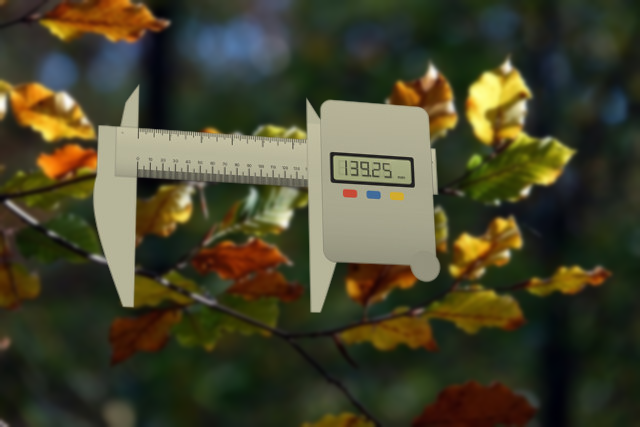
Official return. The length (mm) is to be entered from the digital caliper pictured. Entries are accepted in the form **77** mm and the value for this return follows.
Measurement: **139.25** mm
